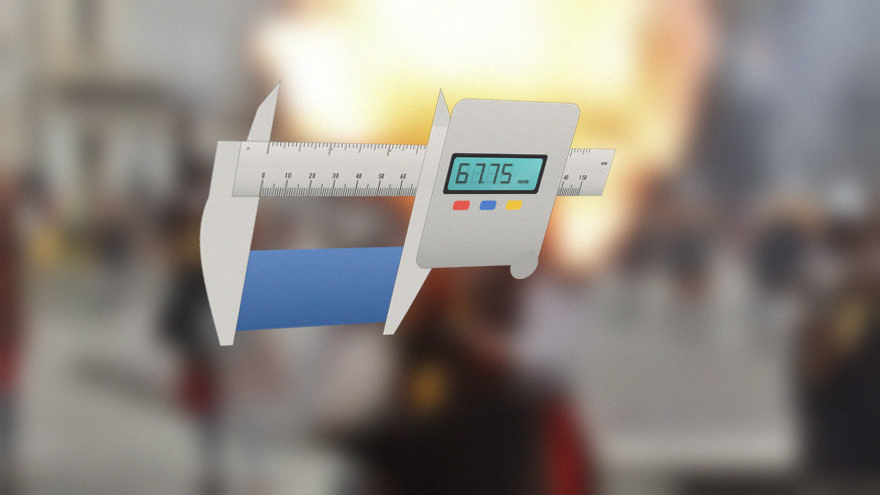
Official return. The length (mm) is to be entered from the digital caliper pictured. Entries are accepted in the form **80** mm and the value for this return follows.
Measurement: **67.75** mm
